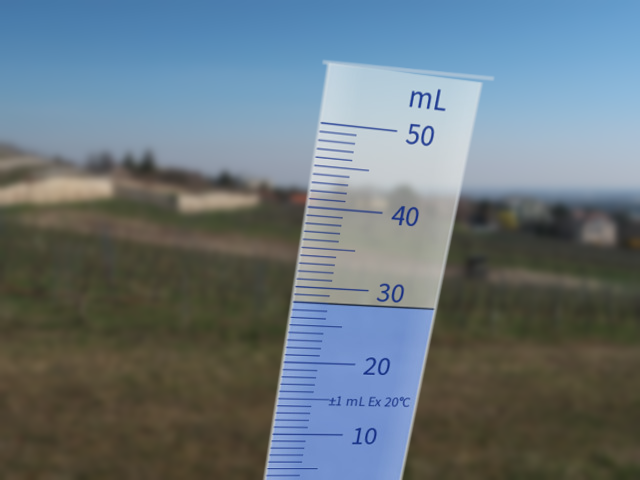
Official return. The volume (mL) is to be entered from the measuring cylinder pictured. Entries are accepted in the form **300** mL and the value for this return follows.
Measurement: **28** mL
